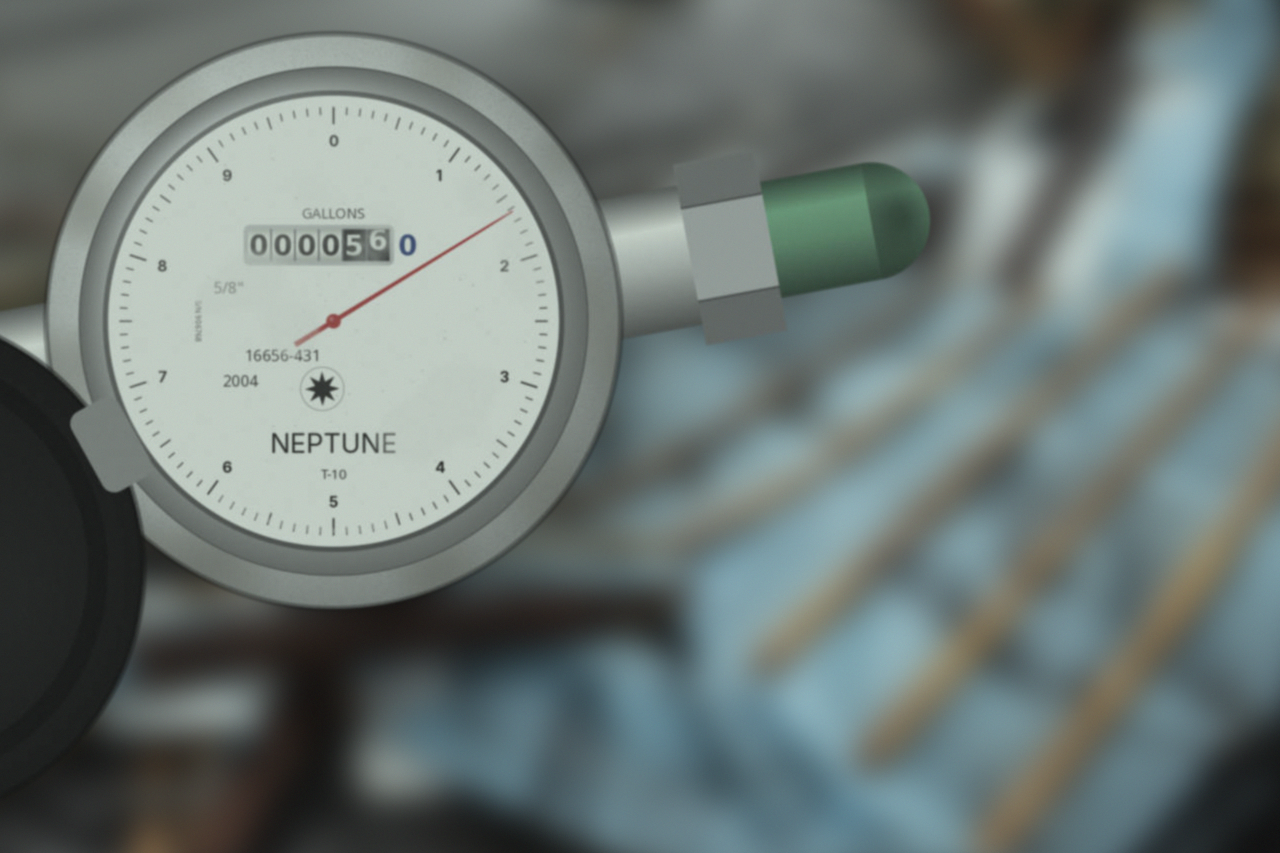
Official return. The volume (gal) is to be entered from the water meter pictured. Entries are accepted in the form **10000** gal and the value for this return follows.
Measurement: **561.6** gal
